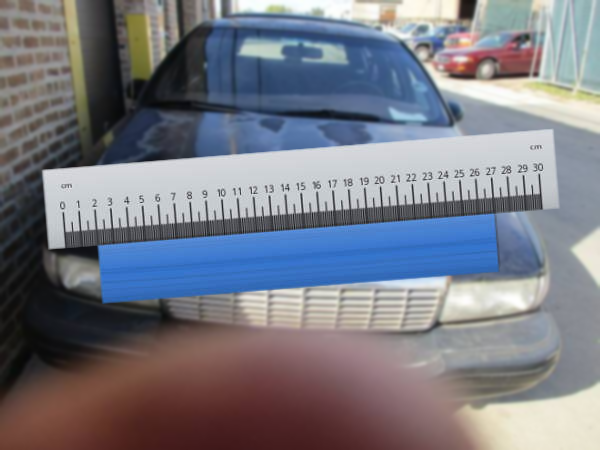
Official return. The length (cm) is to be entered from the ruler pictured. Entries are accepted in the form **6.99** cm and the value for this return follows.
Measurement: **25** cm
